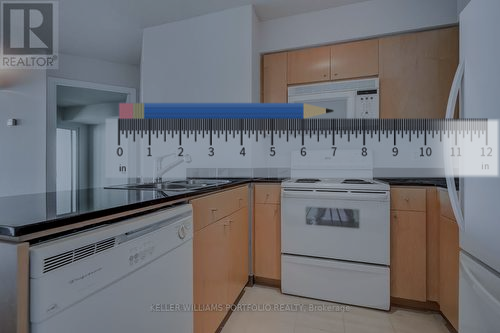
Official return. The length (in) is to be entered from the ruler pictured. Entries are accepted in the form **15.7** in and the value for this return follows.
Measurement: **7** in
